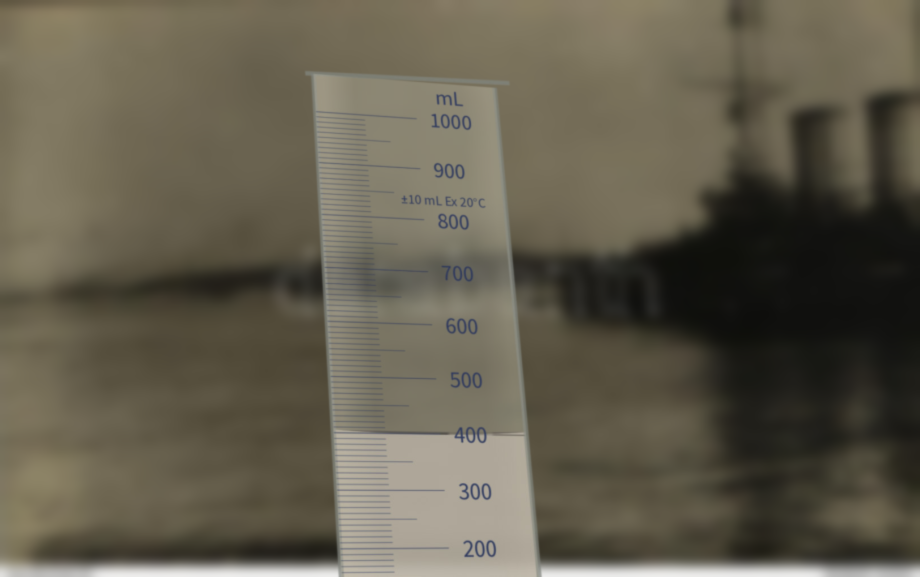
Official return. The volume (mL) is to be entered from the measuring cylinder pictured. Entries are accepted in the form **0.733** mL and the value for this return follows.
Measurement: **400** mL
